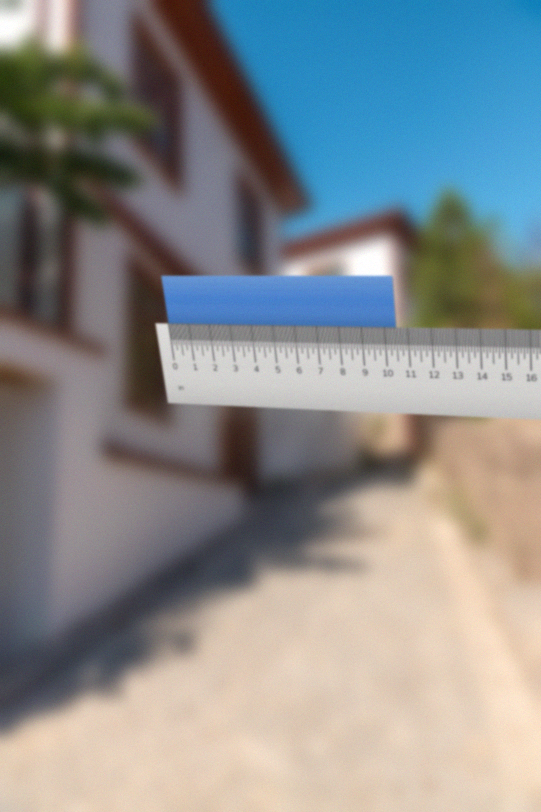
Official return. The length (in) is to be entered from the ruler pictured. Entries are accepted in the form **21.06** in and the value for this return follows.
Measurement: **10.5** in
